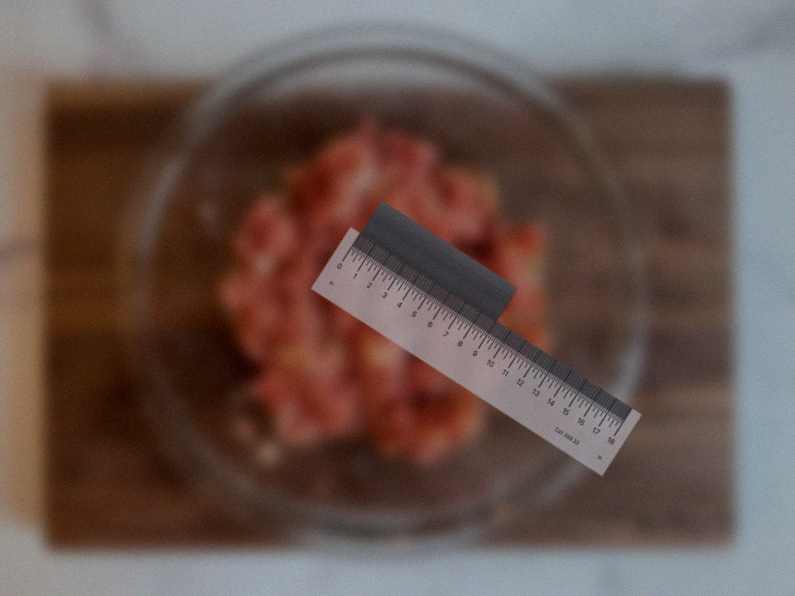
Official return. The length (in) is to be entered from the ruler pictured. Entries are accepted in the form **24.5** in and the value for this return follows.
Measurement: **9** in
